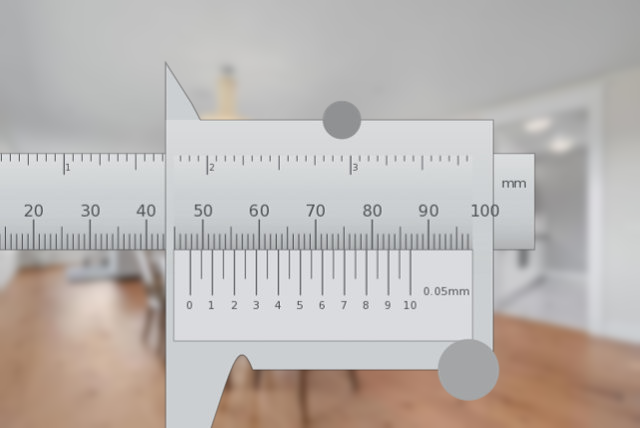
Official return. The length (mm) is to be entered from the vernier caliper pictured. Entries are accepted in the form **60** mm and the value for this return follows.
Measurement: **47.8** mm
